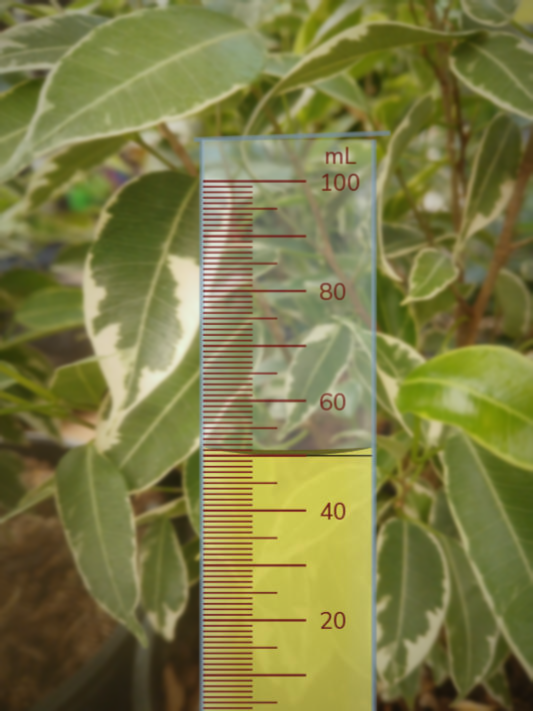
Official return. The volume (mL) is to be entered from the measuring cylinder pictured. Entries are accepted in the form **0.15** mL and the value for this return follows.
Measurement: **50** mL
